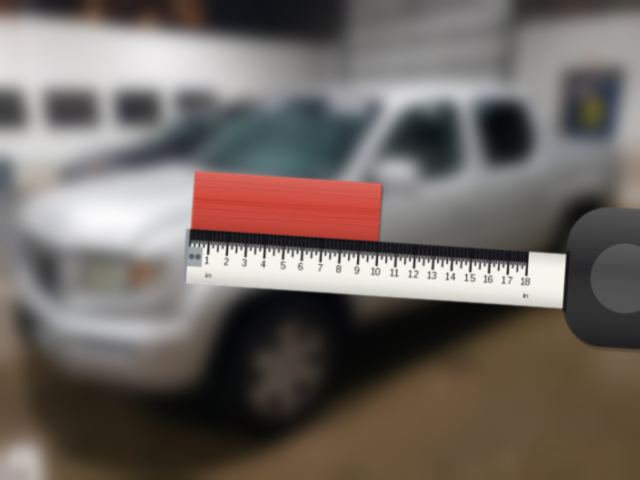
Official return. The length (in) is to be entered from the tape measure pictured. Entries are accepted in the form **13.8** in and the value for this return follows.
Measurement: **10** in
